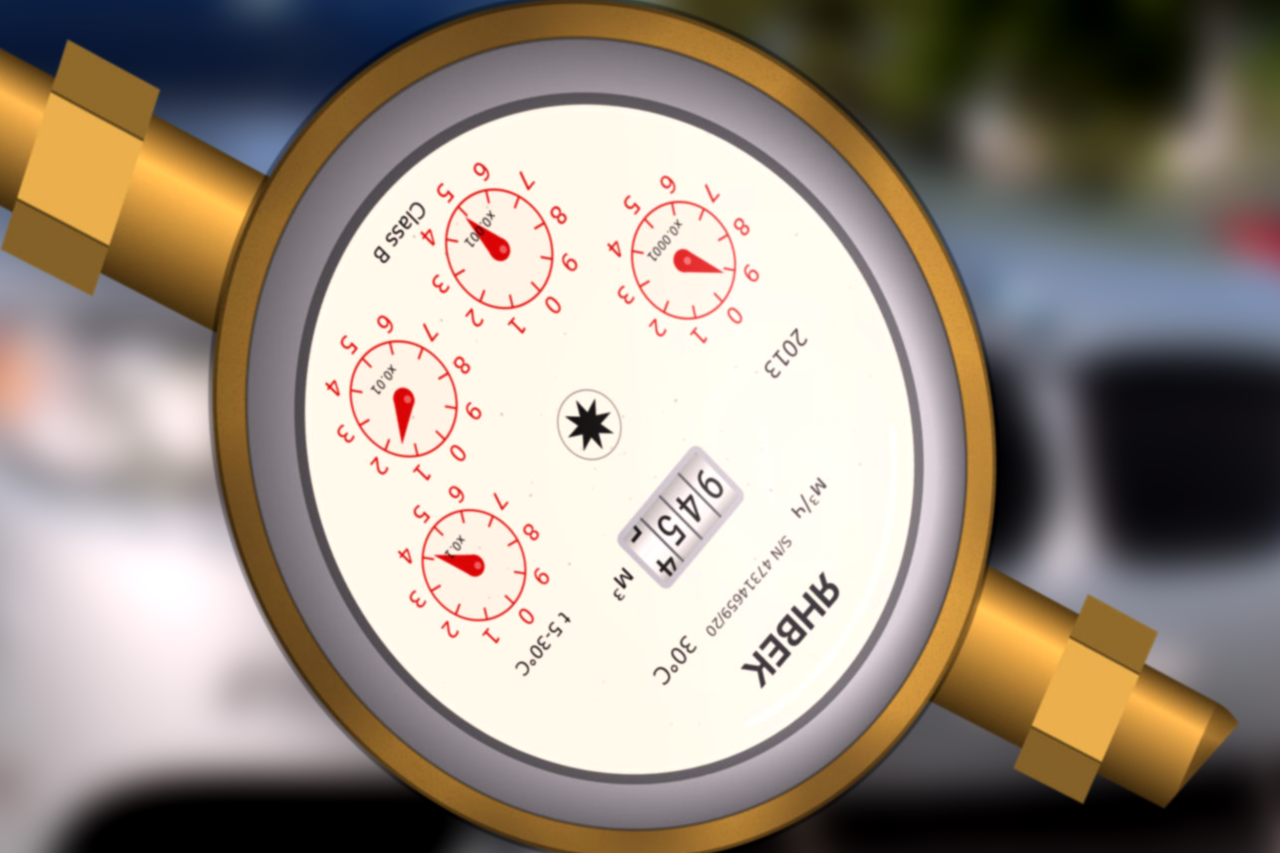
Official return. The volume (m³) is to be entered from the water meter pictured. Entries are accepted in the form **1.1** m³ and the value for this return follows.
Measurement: **9454.4149** m³
